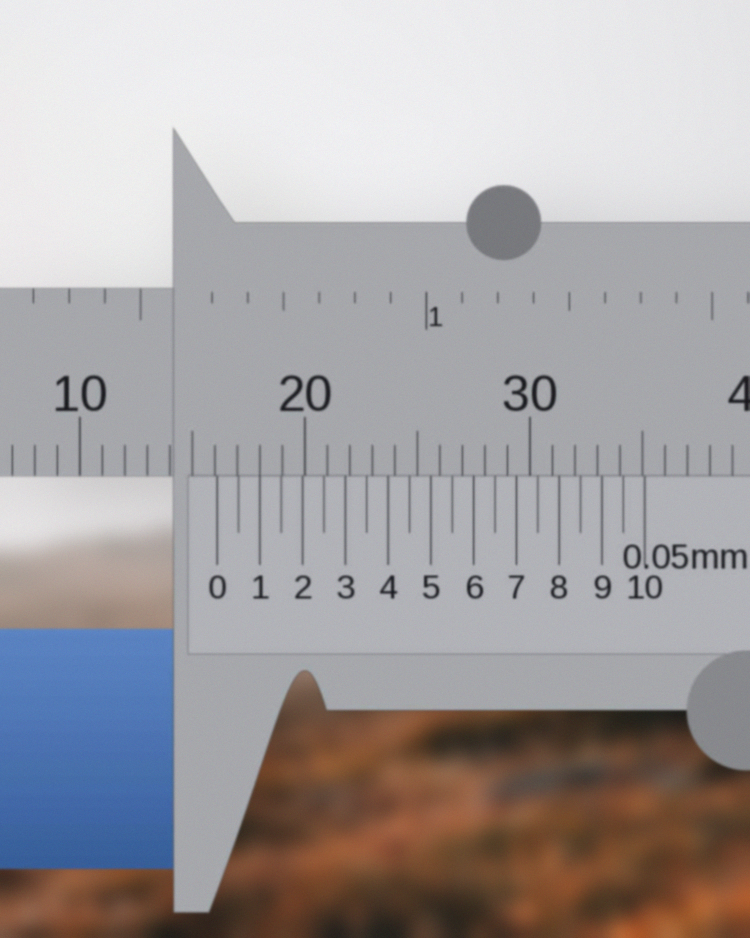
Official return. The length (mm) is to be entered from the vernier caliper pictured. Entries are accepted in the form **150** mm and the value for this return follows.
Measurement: **16.1** mm
